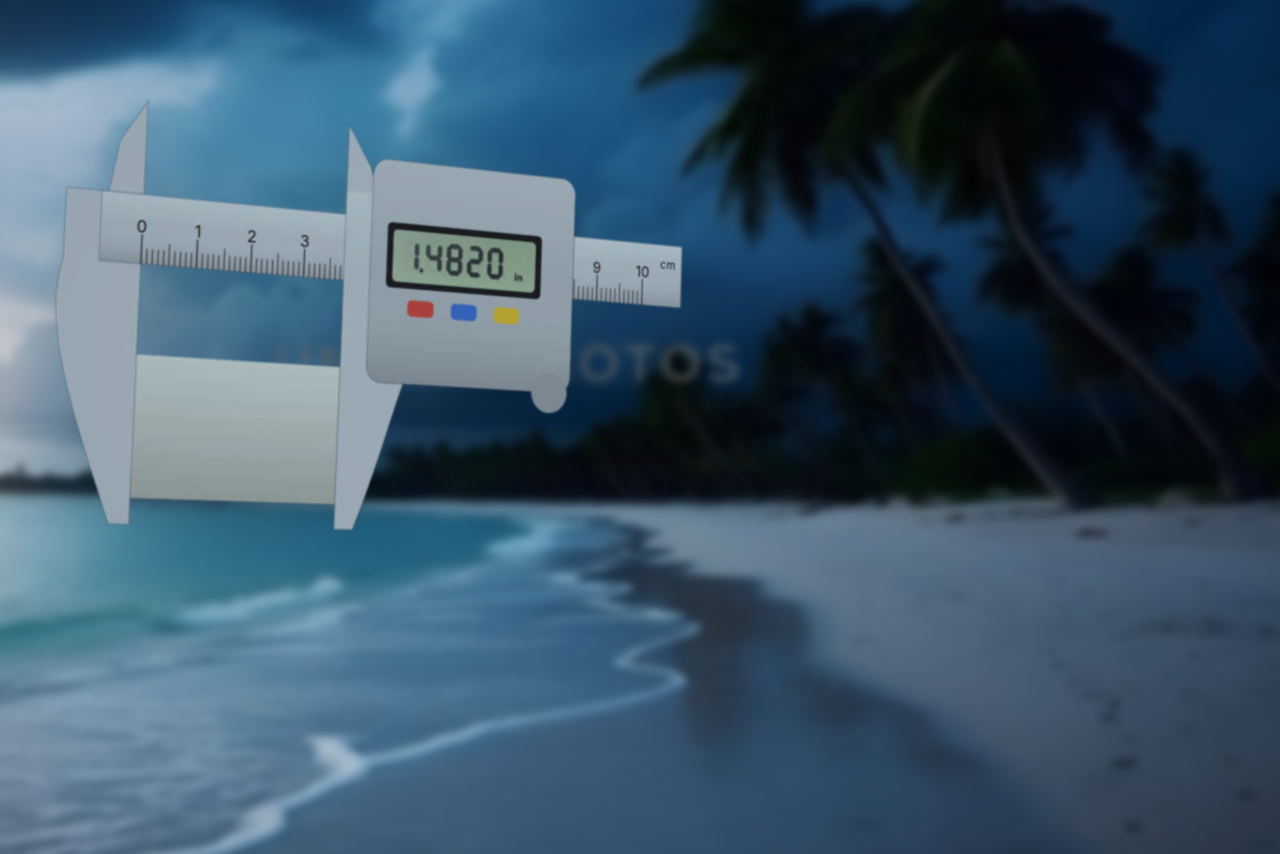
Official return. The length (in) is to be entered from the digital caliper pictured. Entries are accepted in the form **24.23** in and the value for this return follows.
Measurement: **1.4820** in
